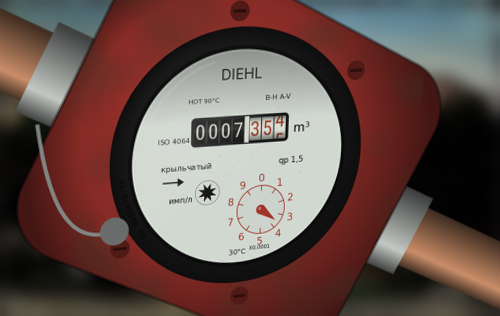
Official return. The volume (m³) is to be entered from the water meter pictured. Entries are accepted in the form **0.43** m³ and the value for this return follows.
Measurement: **7.3543** m³
